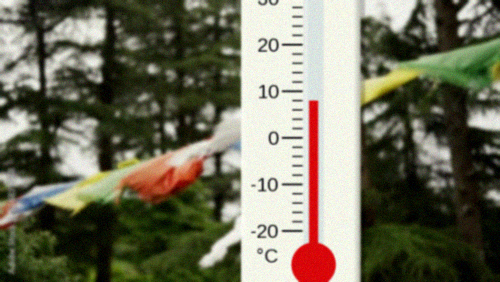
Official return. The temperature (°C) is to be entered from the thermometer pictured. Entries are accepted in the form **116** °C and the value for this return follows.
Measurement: **8** °C
